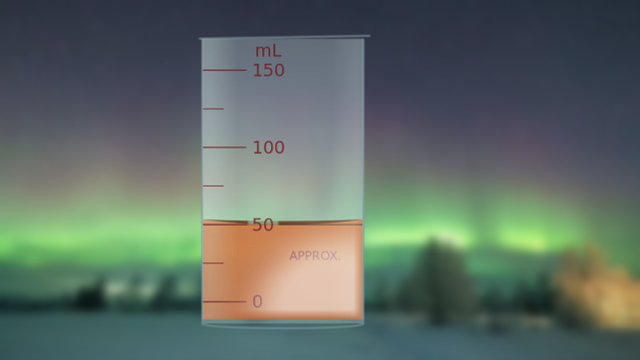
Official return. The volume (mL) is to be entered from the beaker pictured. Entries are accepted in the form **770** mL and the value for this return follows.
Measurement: **50** mL
